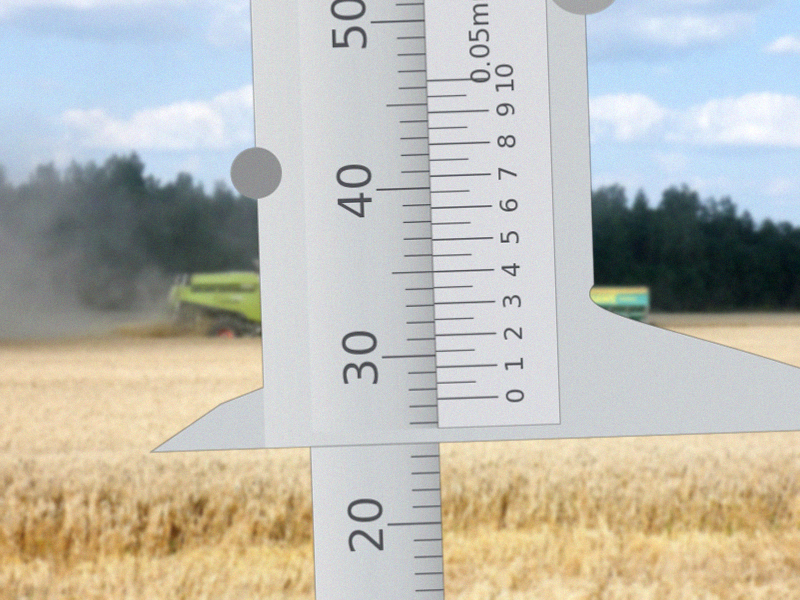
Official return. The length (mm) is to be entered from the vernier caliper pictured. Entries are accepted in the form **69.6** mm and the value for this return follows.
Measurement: **27.4** mm
